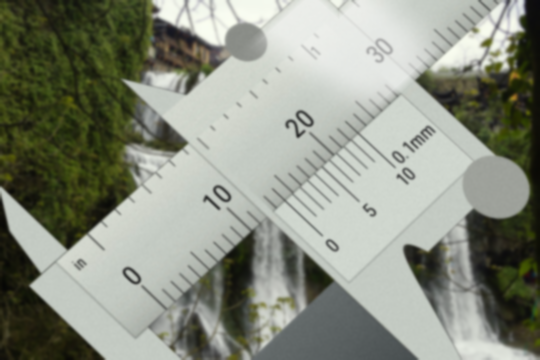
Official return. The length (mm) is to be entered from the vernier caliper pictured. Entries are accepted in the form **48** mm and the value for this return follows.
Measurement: **14.0** mm
